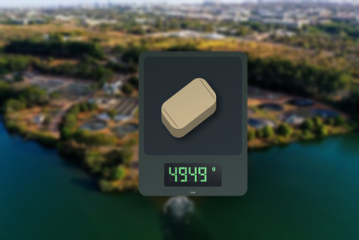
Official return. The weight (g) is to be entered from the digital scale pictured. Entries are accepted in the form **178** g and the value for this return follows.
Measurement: **4949** g
